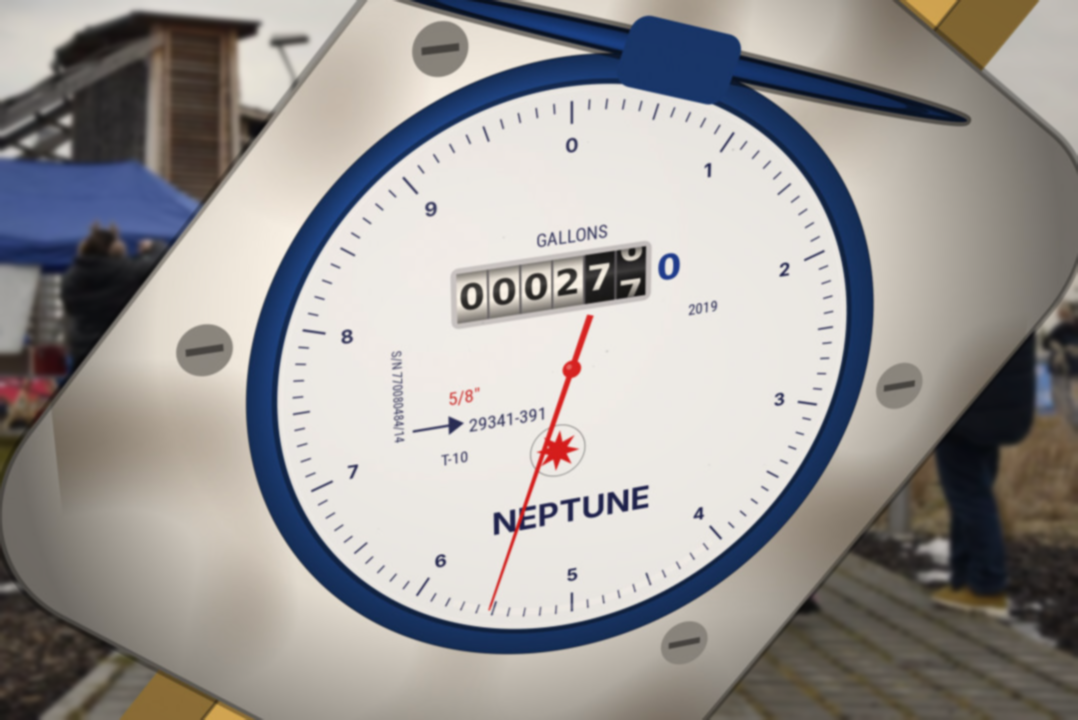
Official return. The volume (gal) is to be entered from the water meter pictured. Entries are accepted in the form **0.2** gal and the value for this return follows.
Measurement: **2765.5** gal
